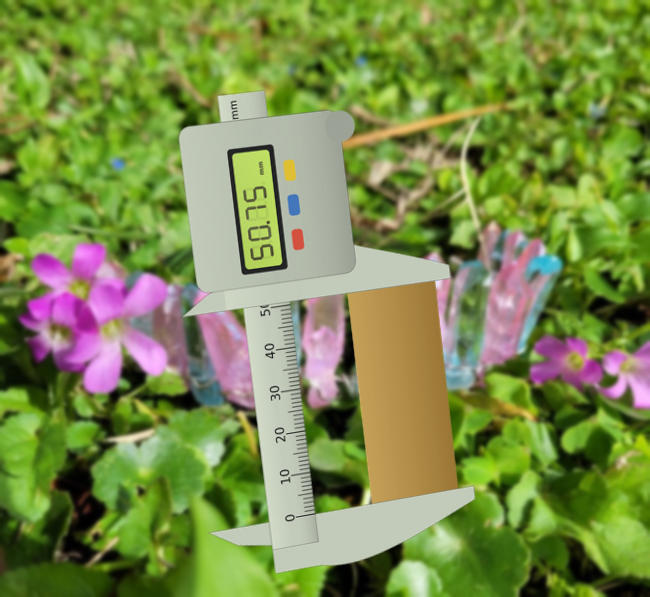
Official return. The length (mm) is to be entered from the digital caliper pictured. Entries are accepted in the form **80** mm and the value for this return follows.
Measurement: **50.75** mm
